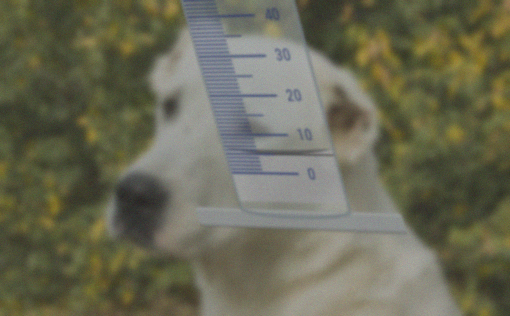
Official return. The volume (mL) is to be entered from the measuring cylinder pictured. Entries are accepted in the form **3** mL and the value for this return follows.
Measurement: **5** mL
